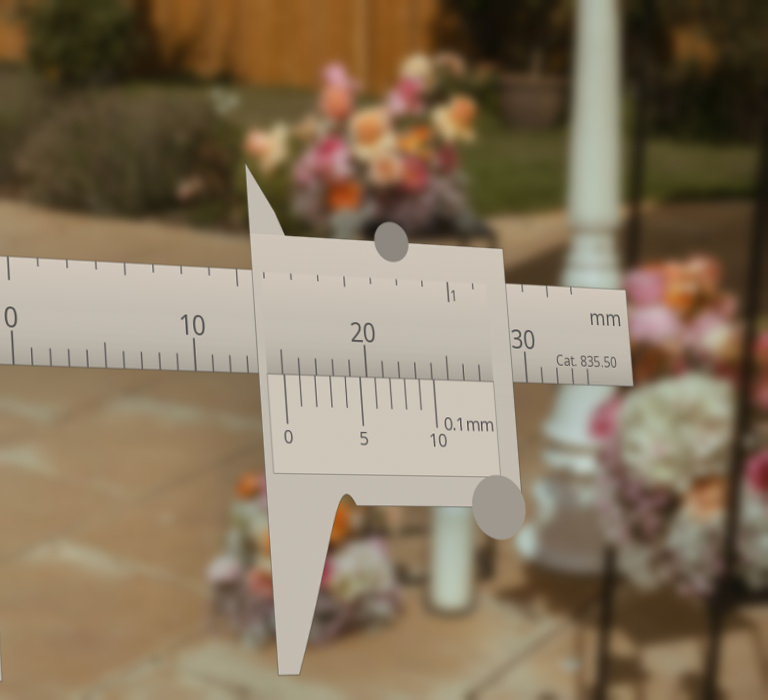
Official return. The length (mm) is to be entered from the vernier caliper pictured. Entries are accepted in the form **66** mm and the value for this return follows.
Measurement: **15.1** mm
